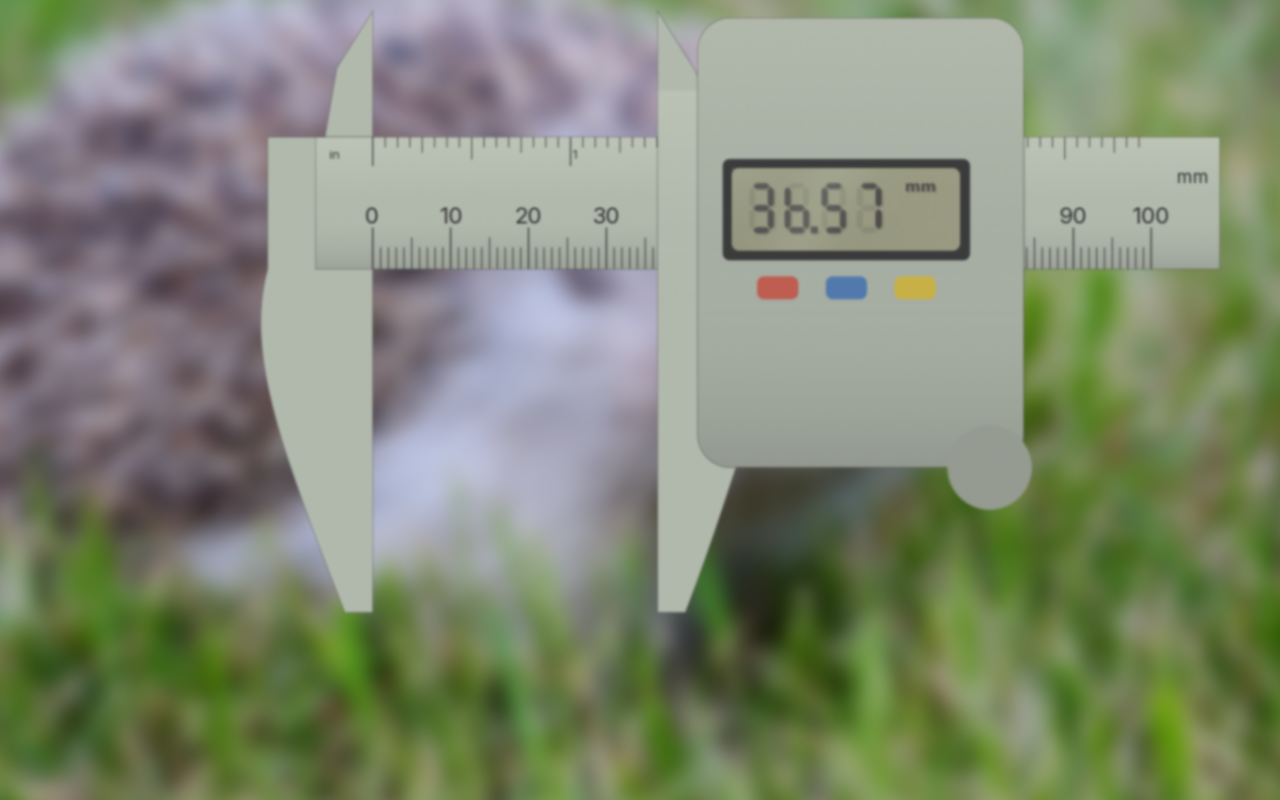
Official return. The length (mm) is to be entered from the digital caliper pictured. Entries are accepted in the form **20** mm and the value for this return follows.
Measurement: **36.57** mm
